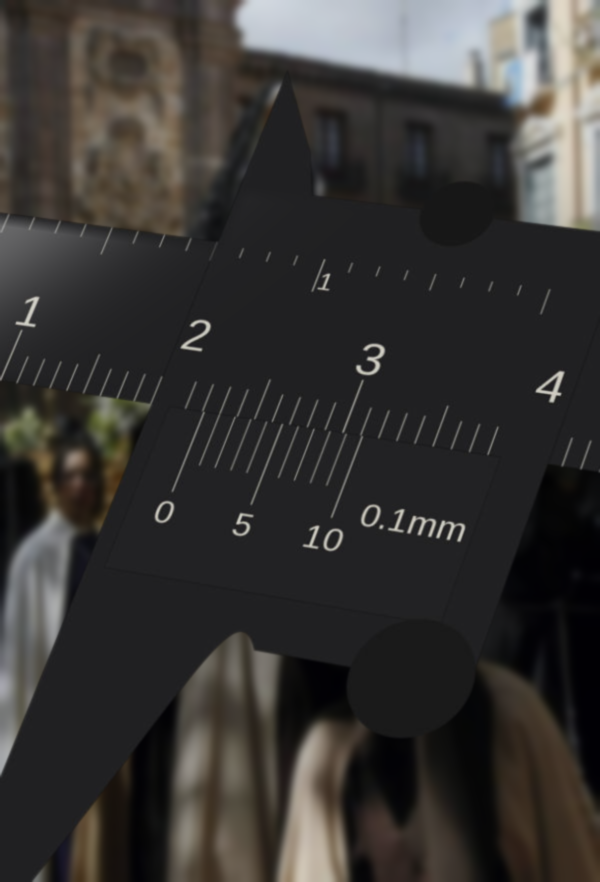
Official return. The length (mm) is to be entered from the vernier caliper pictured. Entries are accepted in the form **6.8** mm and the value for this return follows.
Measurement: **22.1** mm
